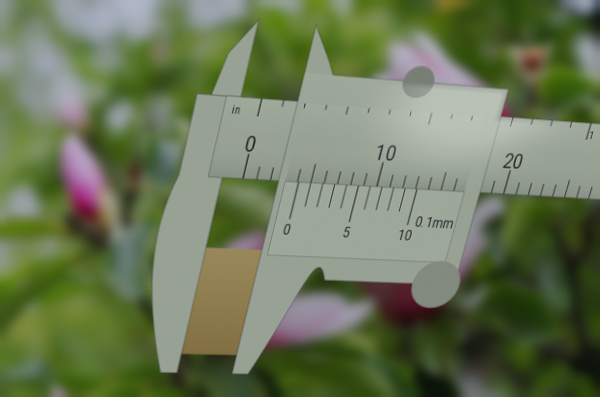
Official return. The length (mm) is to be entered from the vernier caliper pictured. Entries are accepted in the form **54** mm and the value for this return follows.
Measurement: **4.1** mm
